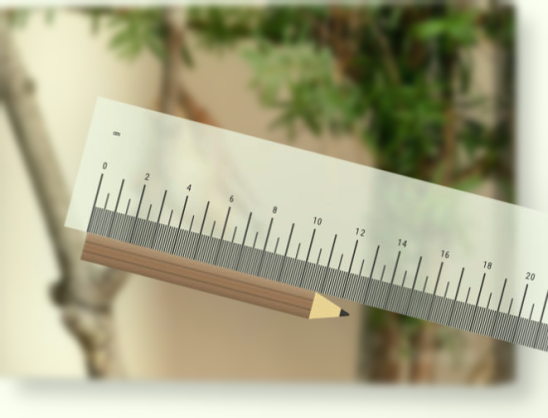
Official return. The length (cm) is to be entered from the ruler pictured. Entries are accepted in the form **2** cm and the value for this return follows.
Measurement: **12.5** cm
